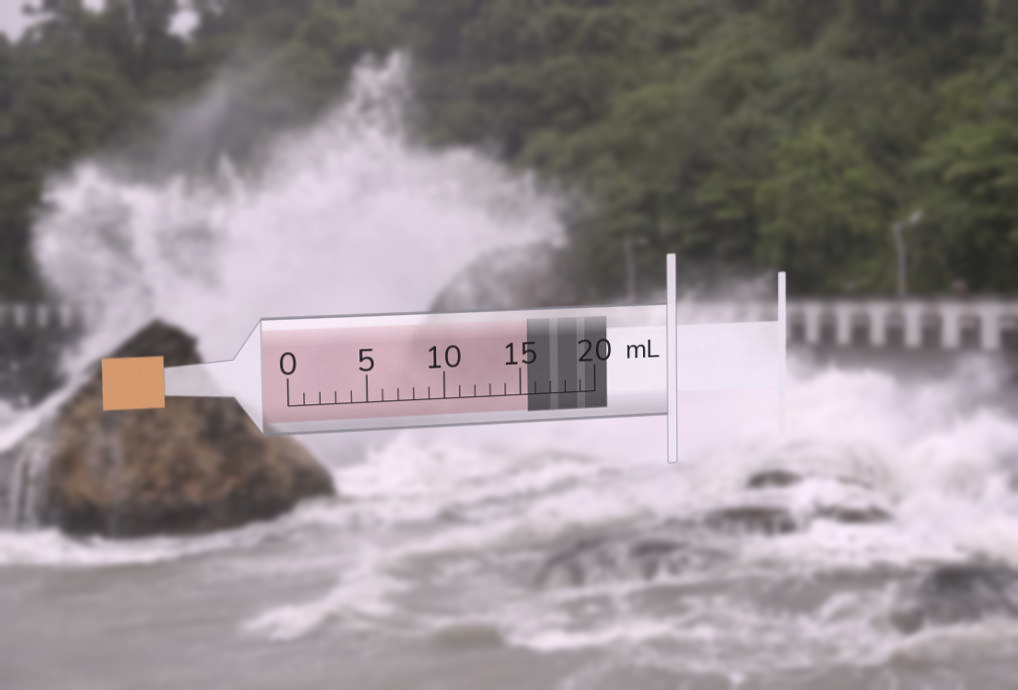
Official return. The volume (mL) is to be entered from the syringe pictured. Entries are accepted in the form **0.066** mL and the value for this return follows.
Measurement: **15.5** mL
